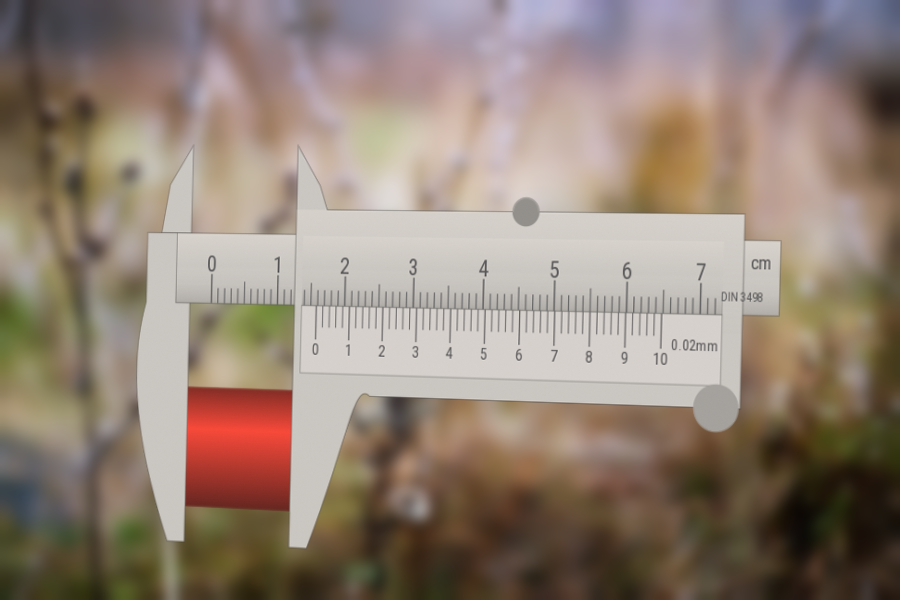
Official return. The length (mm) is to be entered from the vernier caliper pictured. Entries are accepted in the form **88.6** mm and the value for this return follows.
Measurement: **15.8** mm
